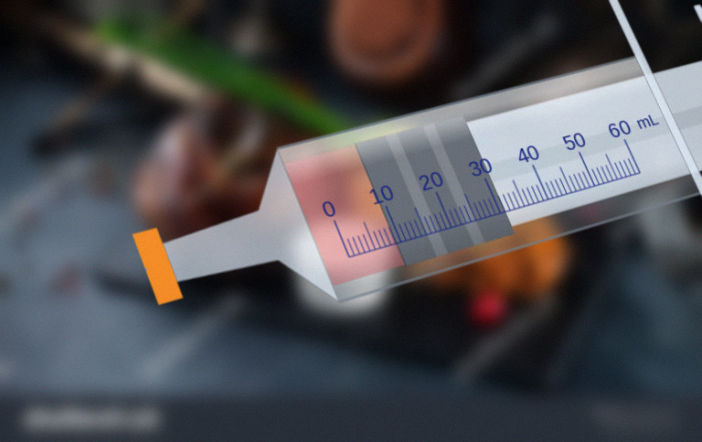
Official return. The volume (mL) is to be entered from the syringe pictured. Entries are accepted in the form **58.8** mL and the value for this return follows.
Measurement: **9** mL
